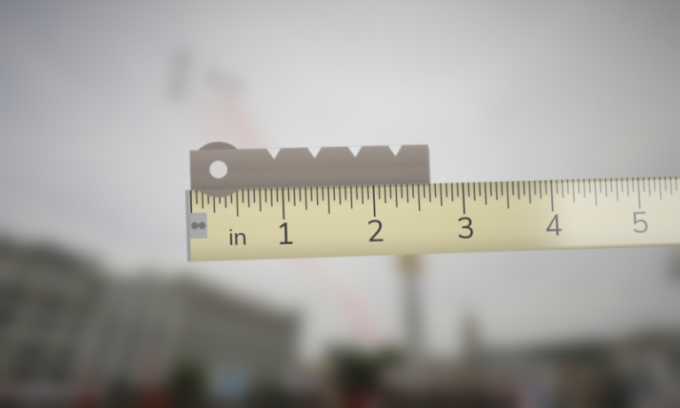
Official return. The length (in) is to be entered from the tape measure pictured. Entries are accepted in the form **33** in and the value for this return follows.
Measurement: **2.625** in
